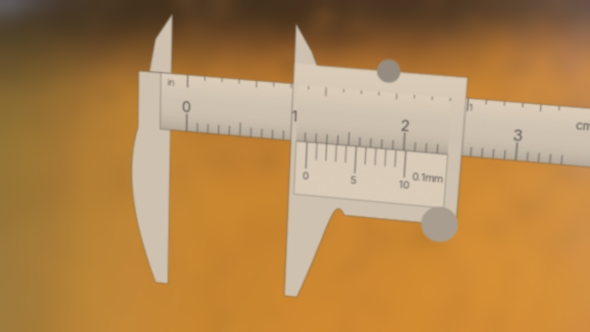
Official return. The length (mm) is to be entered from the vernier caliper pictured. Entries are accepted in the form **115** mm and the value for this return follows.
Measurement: **11.2** mm
